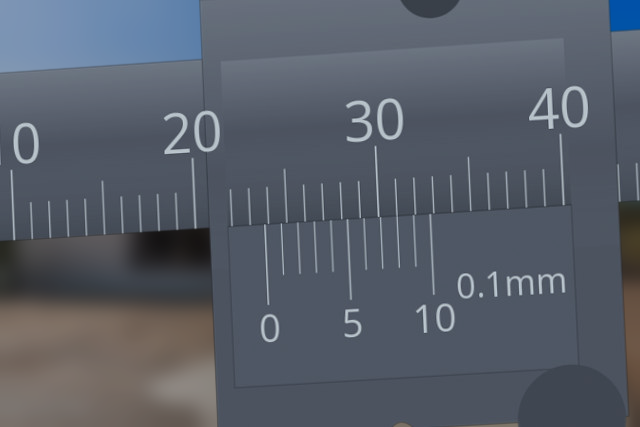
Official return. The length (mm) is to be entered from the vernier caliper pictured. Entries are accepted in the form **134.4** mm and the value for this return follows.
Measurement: **23.8** mm
